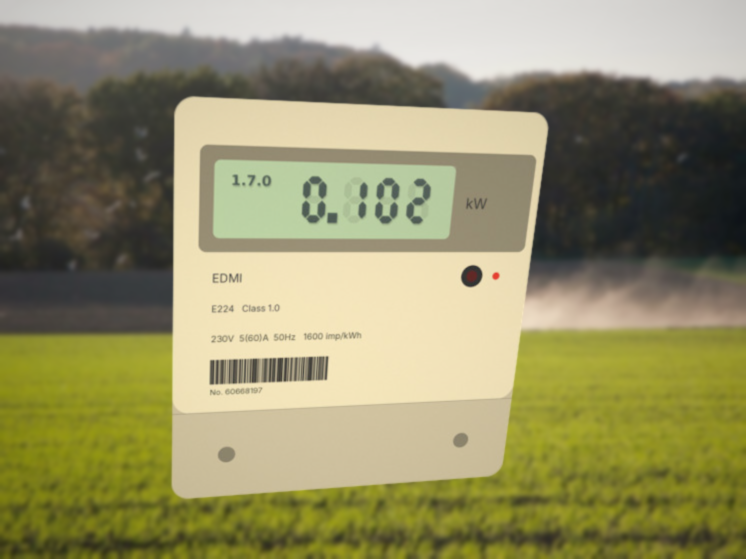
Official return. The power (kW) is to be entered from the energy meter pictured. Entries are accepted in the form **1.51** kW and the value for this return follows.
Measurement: **0.102** kW
